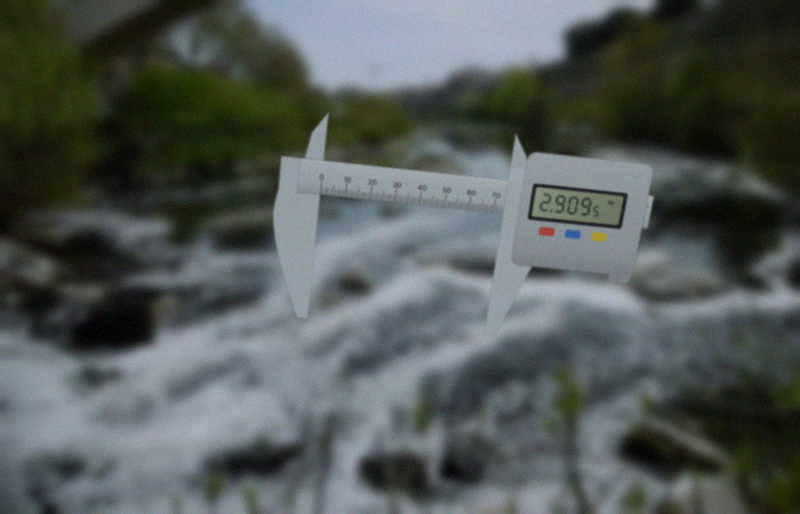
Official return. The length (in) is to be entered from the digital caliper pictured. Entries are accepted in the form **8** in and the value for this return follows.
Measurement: **2.9095** in
